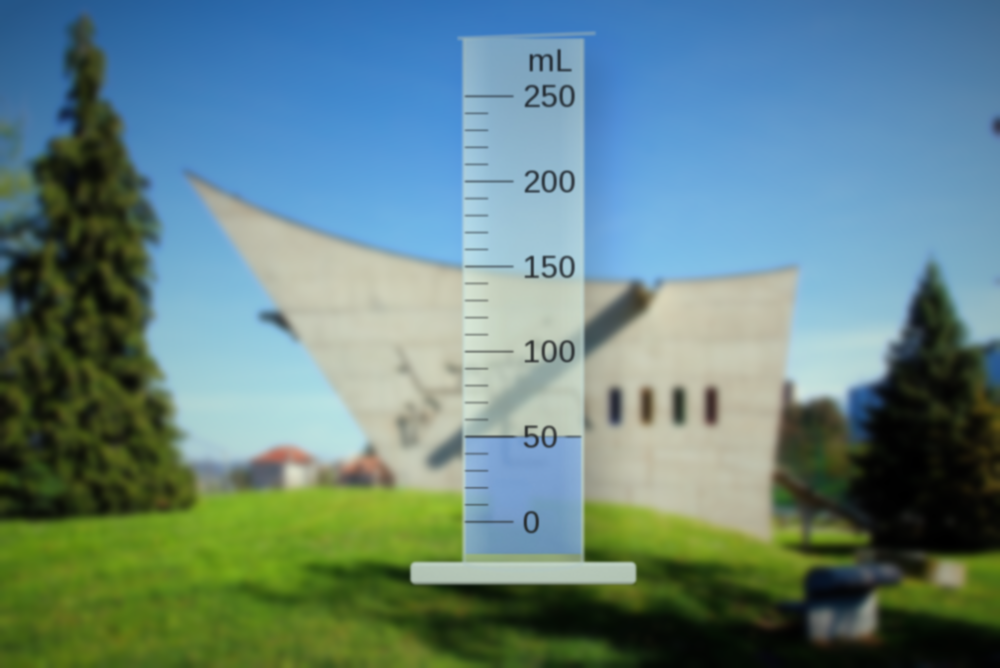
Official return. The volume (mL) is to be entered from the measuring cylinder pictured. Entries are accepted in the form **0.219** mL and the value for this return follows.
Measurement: **50** mL
